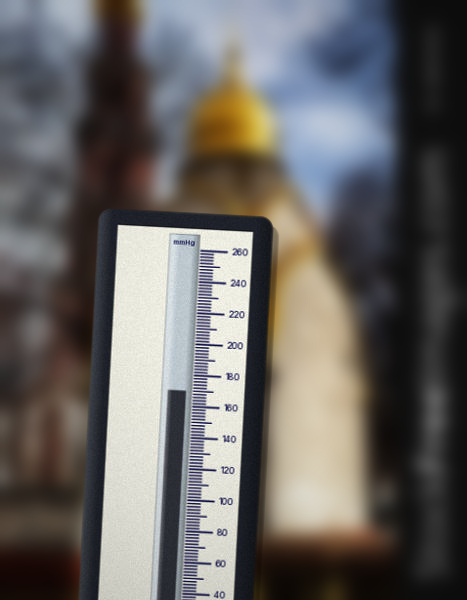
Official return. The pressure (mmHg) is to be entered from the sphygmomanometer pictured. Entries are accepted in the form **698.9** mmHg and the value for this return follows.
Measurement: **170** mmHg
